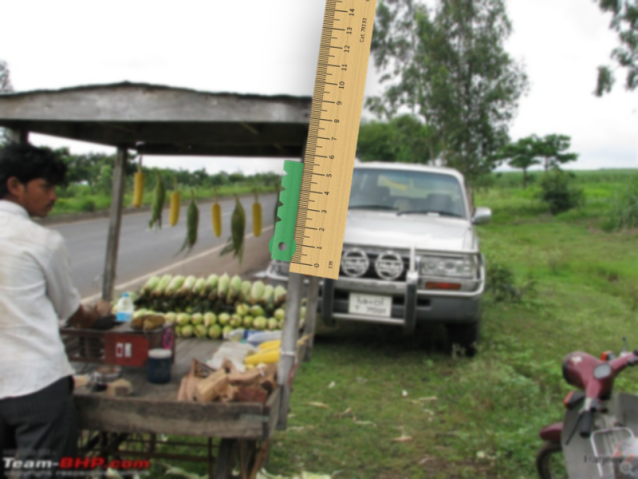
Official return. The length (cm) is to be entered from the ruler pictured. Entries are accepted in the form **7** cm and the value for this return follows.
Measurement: **5.5** cm
